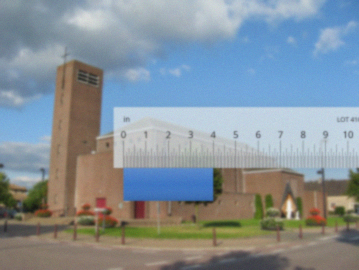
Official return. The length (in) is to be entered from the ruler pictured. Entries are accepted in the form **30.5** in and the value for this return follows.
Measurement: **4** in
